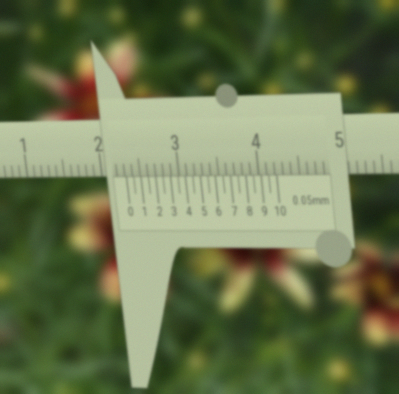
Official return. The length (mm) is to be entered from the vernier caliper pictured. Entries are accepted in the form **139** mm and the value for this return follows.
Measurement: **23.2** mm
